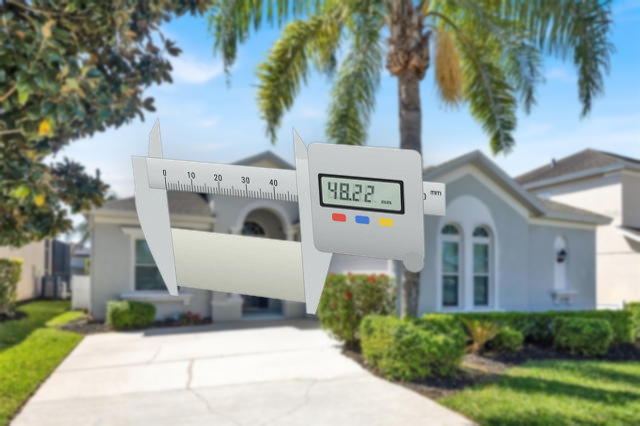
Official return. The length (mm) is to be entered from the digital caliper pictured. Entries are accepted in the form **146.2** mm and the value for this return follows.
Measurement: **48.22** mm
